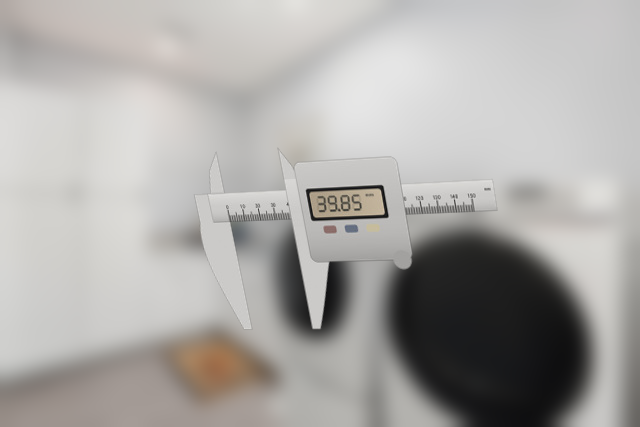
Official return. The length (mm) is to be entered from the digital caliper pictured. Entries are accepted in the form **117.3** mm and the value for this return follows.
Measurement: **39.85** mm
